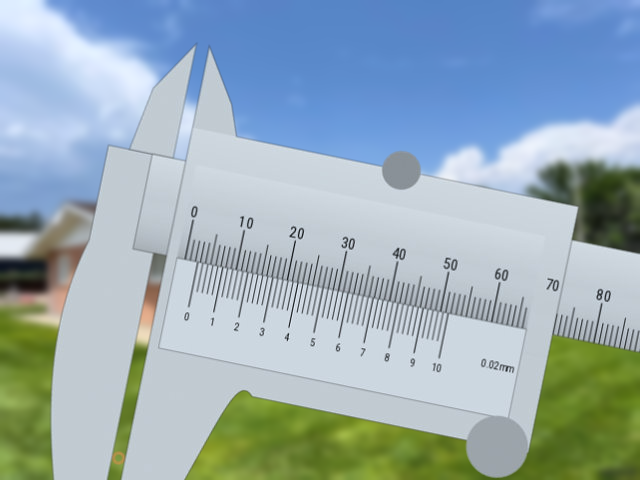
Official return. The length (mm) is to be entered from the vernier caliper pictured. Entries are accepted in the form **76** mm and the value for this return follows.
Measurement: **2.5** mm
